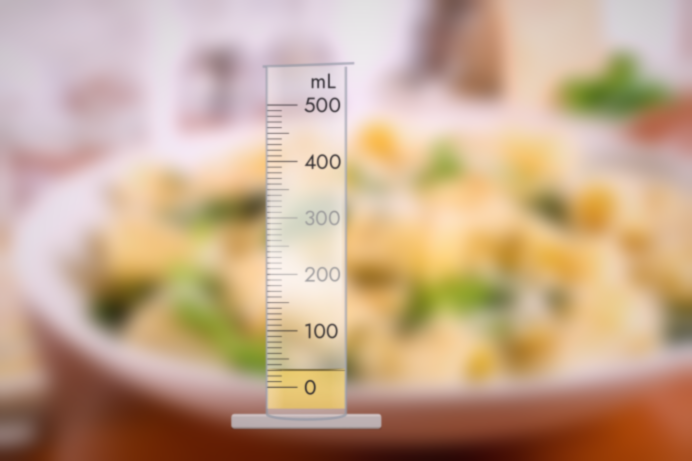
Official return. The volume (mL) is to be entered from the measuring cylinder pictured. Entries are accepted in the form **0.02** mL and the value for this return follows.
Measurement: **30** mL
